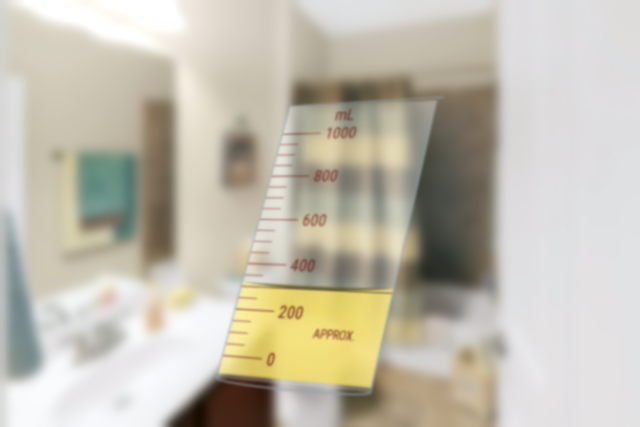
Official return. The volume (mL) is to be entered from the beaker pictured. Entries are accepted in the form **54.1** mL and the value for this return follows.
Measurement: **300** mL
